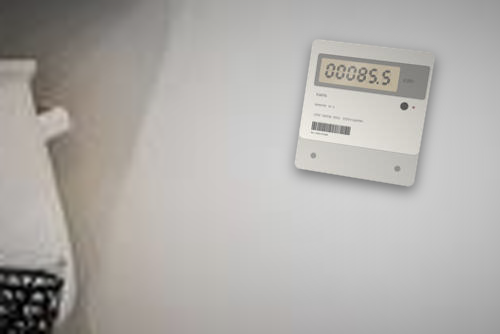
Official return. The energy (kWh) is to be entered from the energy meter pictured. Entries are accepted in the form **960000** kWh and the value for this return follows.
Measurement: **85.5** kWh
